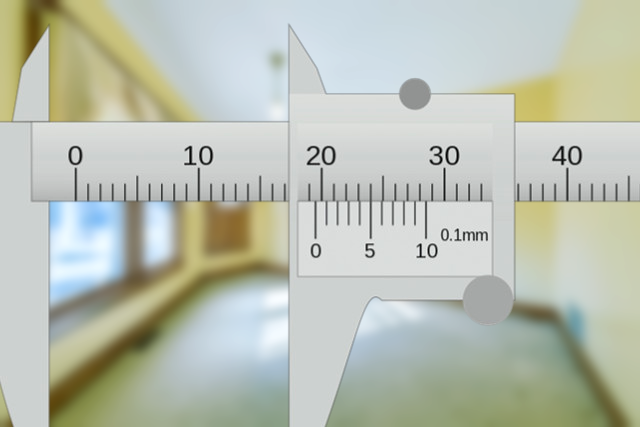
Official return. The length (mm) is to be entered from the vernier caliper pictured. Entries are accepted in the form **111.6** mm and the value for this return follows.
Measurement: **19.5** mm
